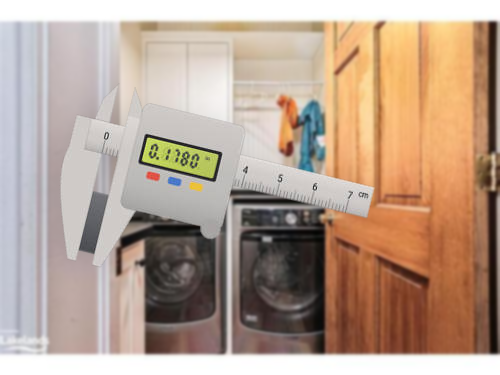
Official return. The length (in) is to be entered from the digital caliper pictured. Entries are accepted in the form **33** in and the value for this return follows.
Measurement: **0.1780** in
